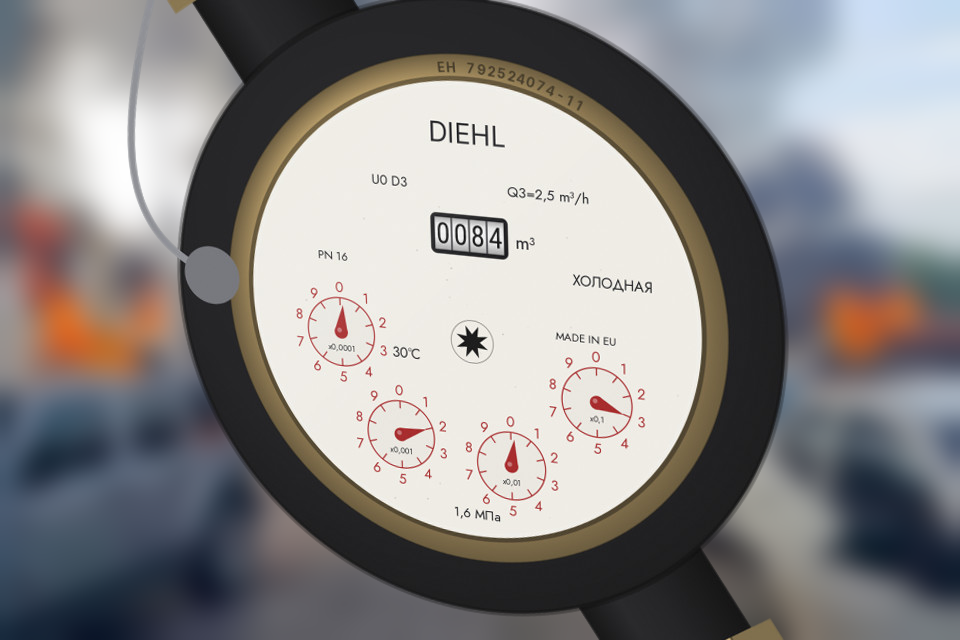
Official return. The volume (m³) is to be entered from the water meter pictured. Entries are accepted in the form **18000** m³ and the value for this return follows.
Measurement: **84.3020** m³
